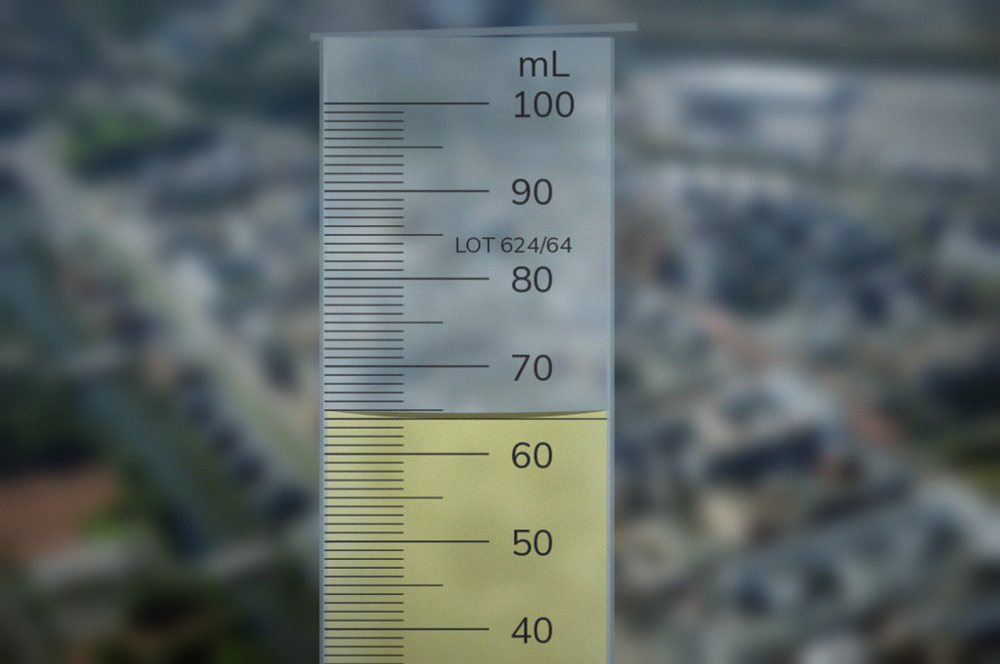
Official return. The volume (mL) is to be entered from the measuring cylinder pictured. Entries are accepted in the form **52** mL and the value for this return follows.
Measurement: **64** mL
